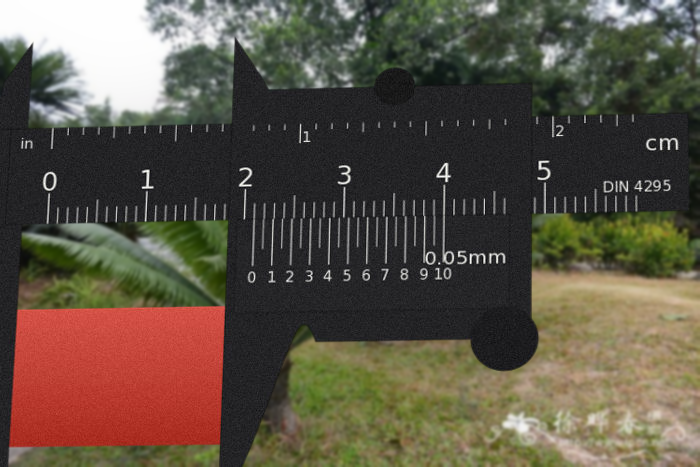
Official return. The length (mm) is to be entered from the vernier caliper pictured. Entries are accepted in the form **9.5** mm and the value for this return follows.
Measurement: **21.0** mm
